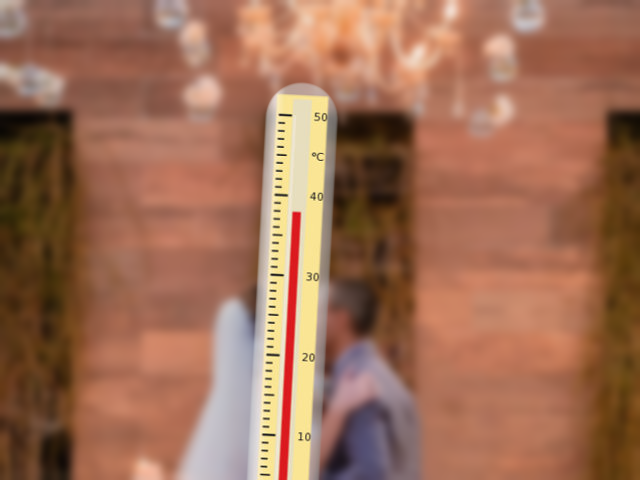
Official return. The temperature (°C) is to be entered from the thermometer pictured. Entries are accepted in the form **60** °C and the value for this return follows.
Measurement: **38** °C
